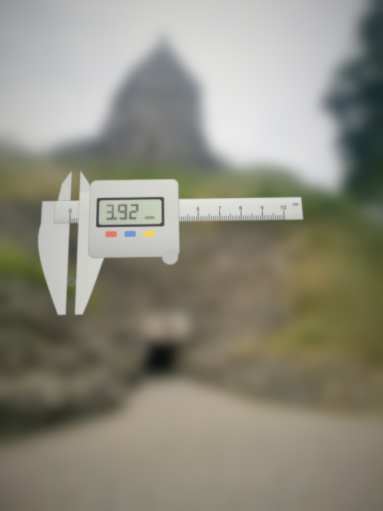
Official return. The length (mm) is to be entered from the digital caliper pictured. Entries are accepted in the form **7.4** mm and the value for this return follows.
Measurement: **3.92** mm
